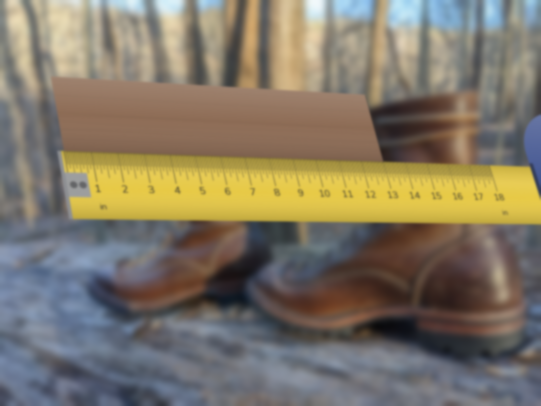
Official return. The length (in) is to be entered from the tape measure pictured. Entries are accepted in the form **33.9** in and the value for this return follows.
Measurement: **13** in
